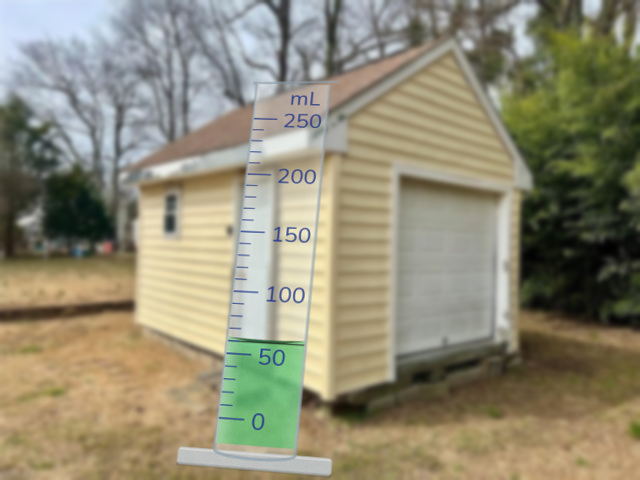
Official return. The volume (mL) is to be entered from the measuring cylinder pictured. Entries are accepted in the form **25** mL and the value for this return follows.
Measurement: **60** mL
